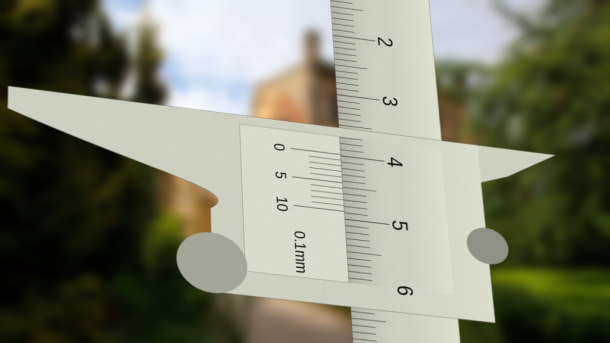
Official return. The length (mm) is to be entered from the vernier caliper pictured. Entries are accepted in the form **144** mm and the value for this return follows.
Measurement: **39.8** mm
